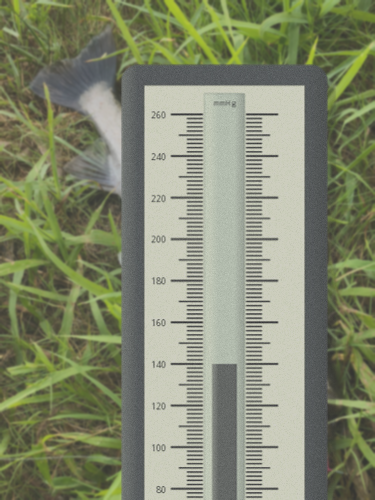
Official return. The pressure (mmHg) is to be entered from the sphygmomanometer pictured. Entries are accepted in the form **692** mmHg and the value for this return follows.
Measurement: **140** mmHg
